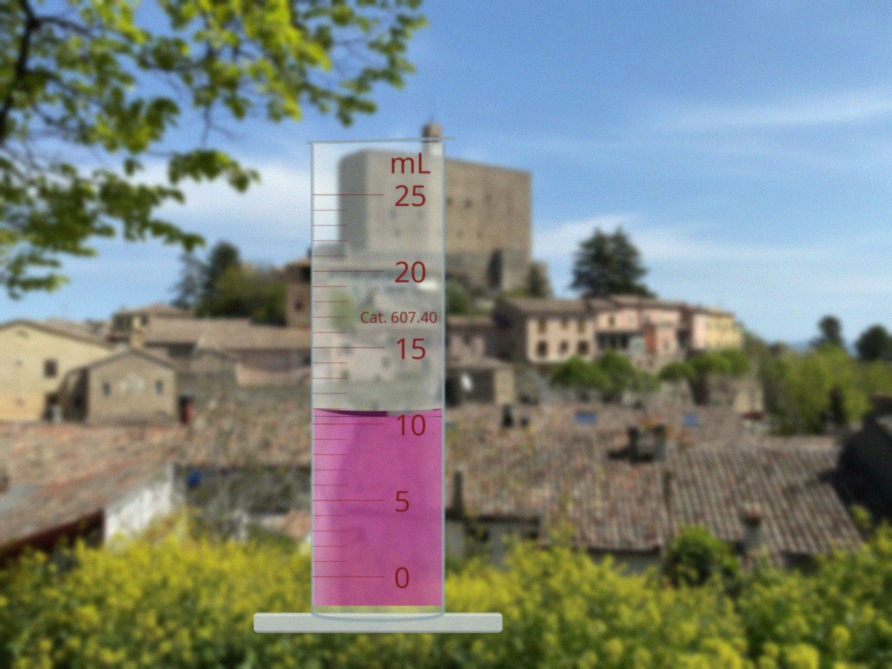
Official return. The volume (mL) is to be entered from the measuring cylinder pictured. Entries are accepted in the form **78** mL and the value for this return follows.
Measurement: **10.5** mL
